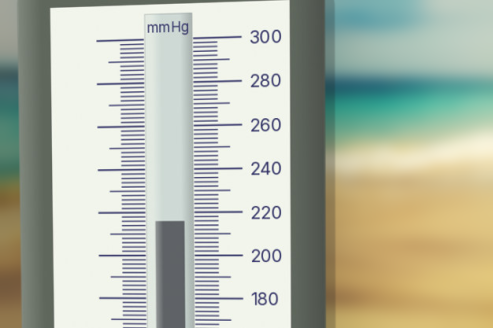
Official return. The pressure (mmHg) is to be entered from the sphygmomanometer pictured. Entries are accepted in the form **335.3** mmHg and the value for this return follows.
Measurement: **216** mmHg
